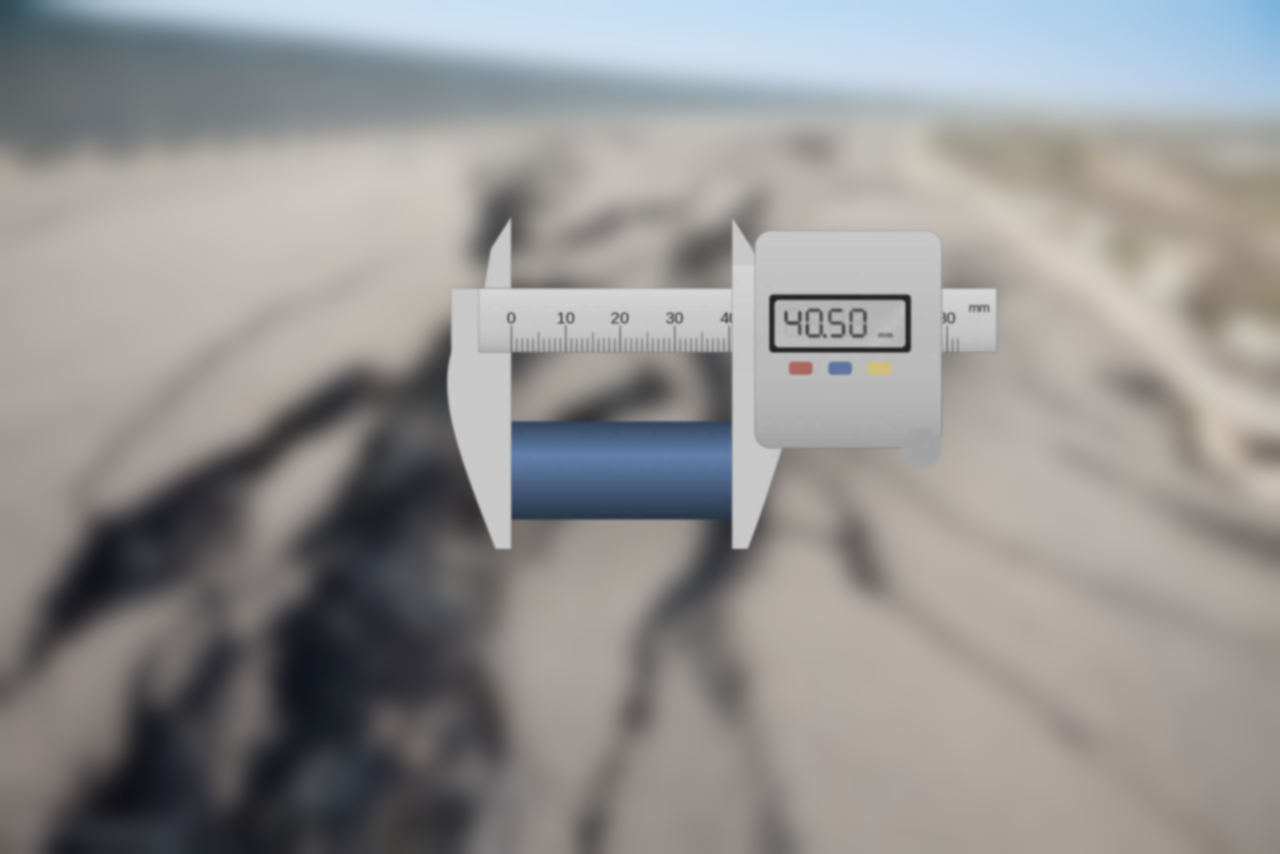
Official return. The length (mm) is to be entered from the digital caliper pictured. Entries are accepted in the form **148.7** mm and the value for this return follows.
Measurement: **40.50** mm
